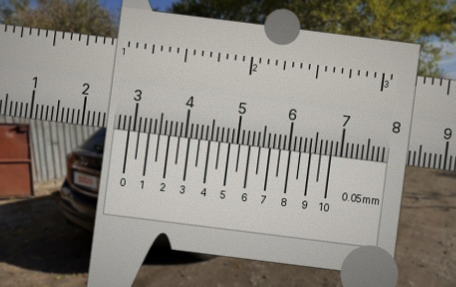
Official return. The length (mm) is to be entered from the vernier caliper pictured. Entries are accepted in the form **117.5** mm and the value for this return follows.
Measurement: **29.0** mm
